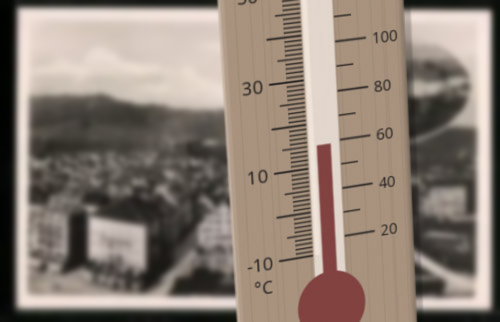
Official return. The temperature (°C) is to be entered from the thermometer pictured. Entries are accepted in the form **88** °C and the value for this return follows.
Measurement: **15** °C
